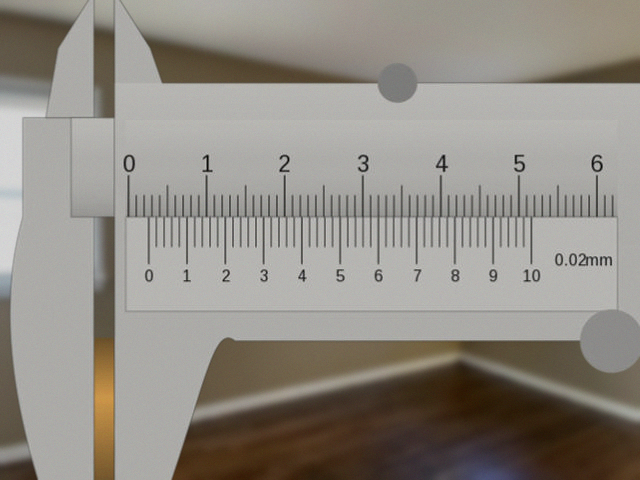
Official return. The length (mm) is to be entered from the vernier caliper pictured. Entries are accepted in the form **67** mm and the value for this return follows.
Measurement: **2.6** mm
